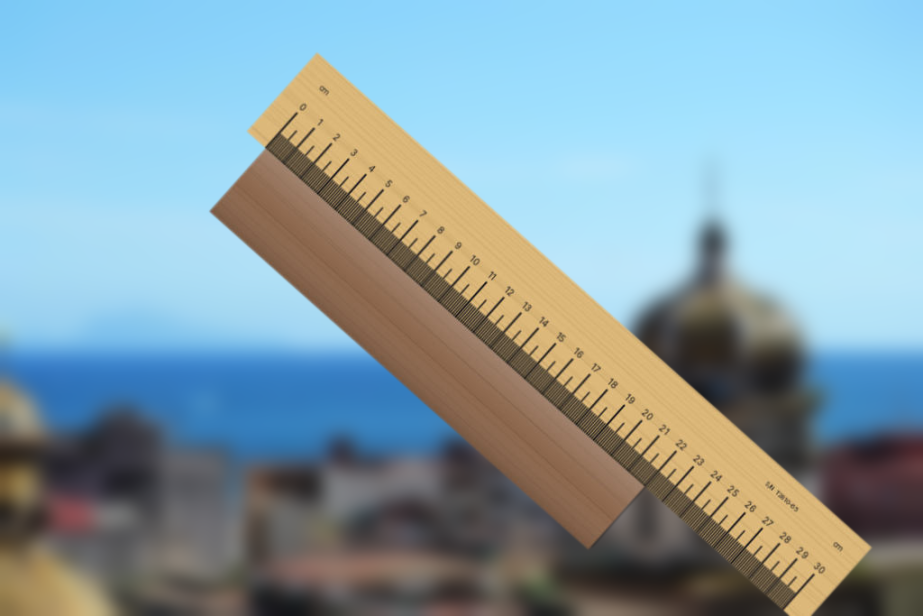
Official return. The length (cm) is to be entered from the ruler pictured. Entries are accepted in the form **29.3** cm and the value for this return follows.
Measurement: **22** cm
